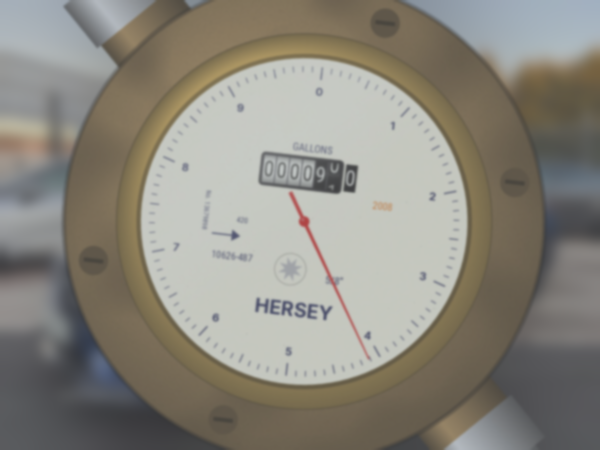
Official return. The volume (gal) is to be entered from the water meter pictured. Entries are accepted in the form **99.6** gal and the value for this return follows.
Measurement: **904.1** gal
